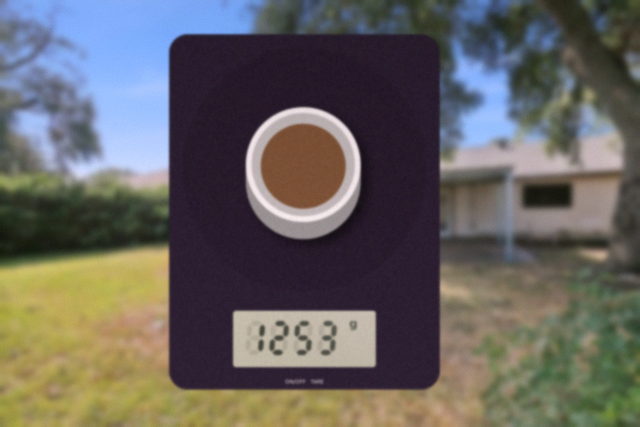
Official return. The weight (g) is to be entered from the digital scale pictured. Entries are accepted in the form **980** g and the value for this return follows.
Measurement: **1253** g
